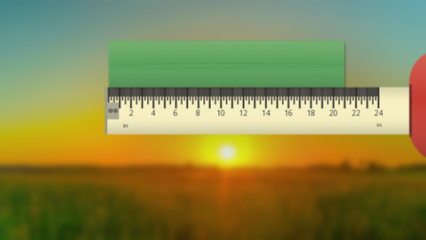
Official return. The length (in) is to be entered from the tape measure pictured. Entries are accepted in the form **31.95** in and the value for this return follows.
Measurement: **21** in
